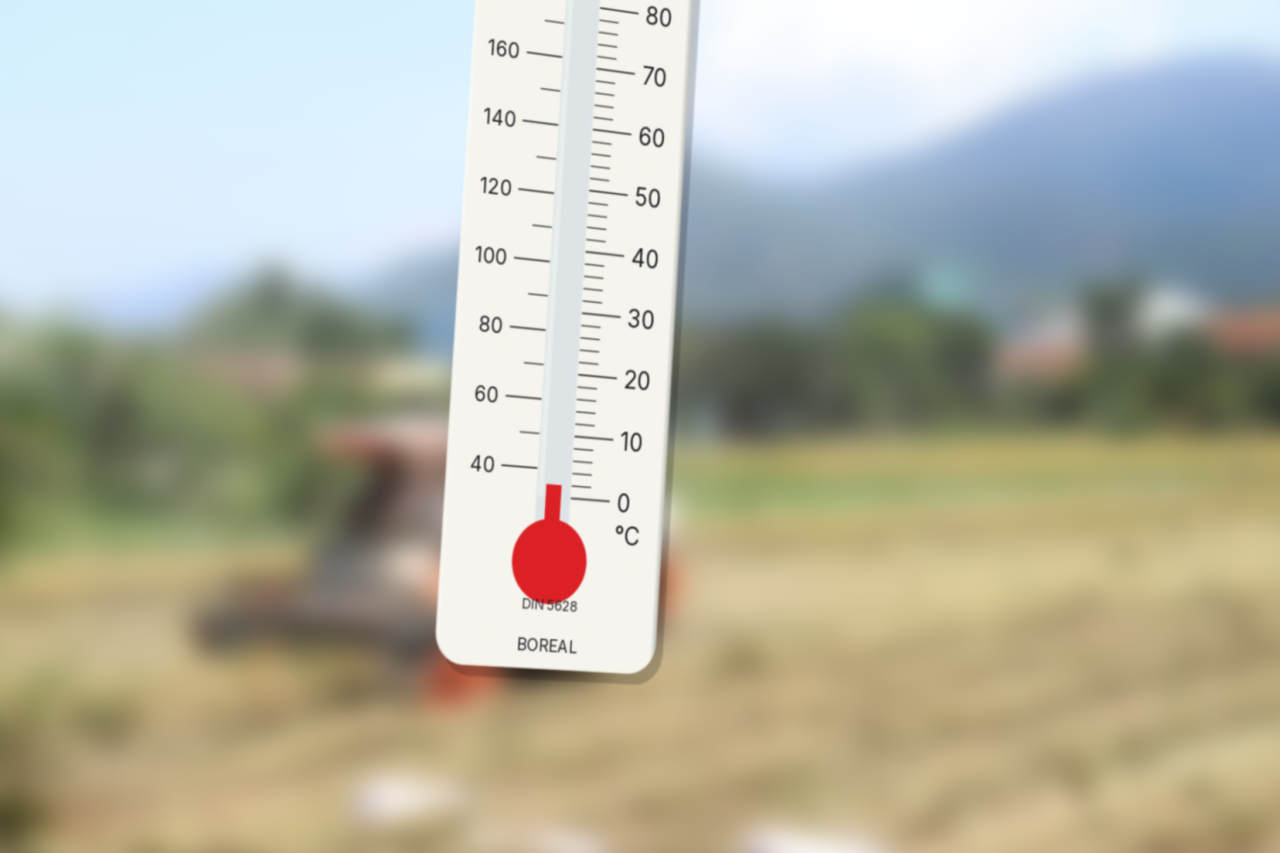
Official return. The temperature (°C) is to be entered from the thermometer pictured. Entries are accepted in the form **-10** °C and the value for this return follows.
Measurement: **2** °C
